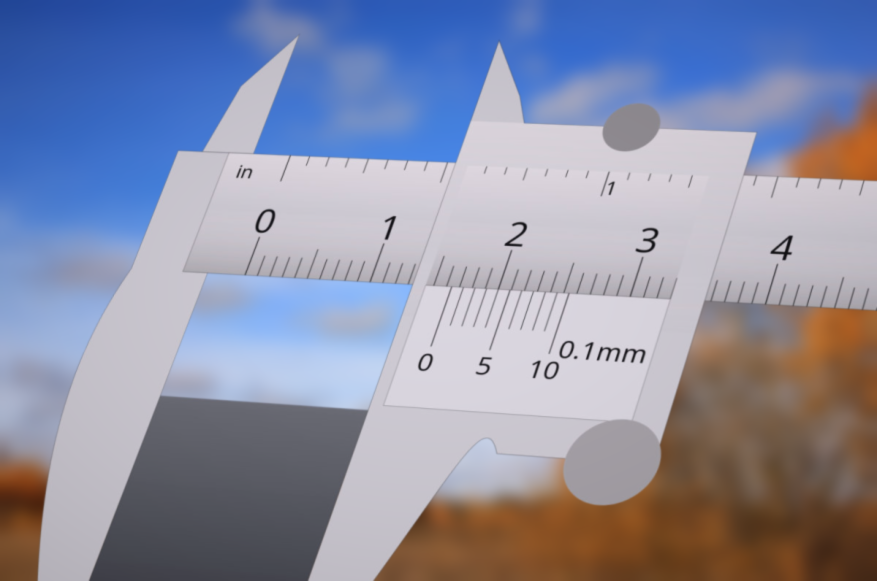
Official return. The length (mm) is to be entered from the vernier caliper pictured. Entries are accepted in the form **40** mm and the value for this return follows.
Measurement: **16.4** mm
